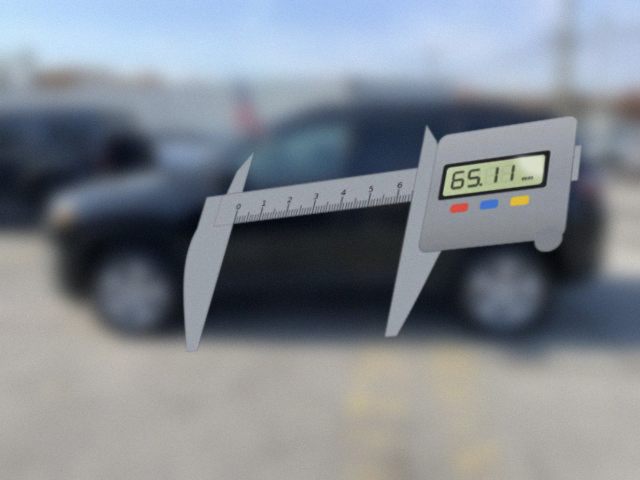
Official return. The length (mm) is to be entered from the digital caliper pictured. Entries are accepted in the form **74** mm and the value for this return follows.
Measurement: **65.11** mm
